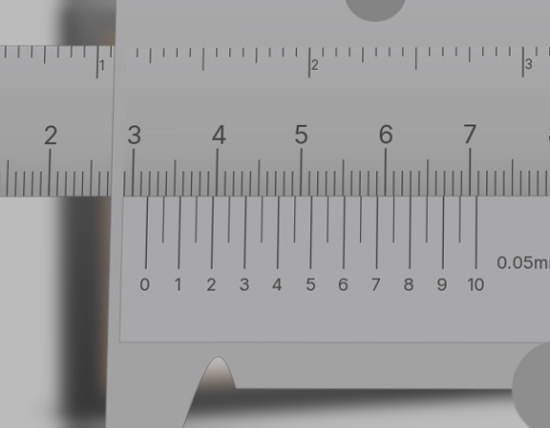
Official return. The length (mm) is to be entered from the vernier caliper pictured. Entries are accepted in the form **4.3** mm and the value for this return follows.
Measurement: **31.8** mm
